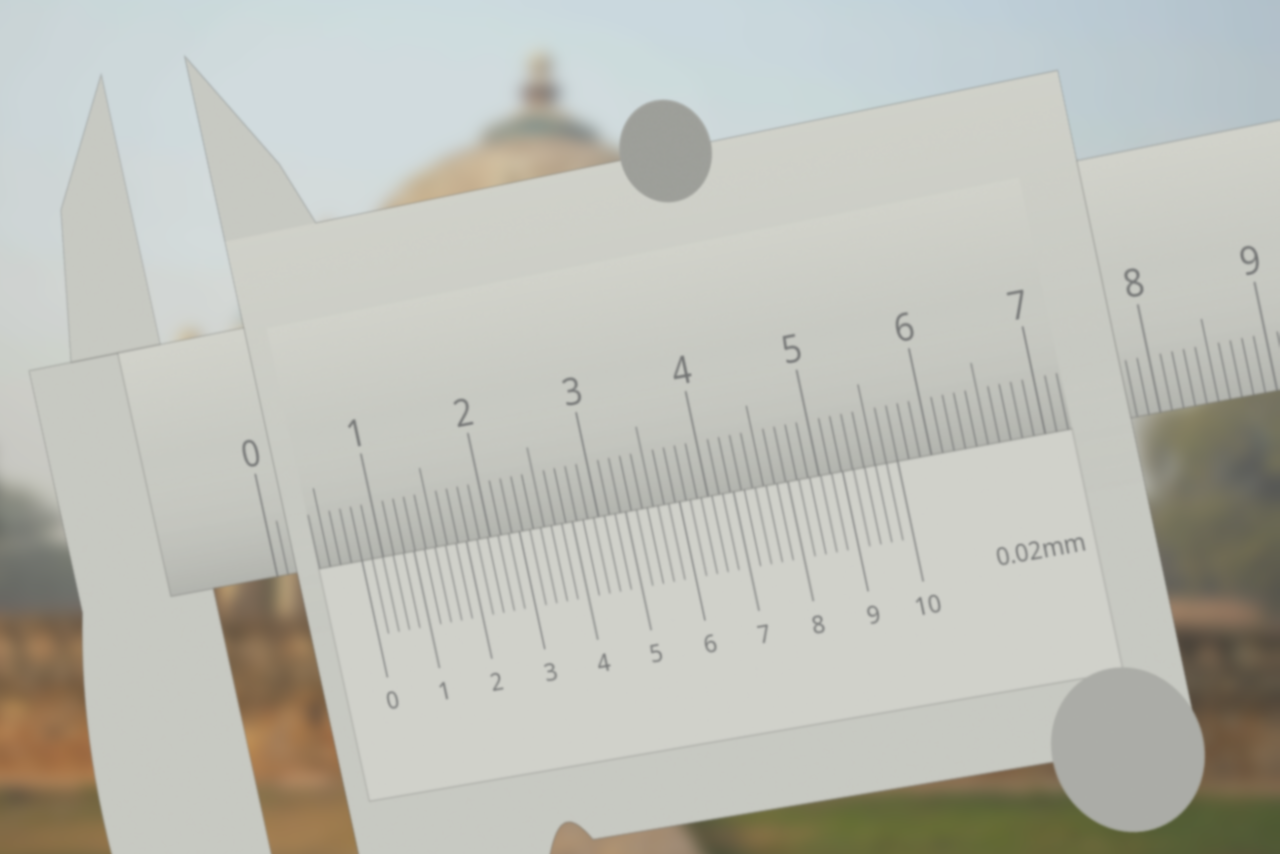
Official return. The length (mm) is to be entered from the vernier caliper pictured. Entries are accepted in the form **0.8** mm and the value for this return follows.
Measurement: **8.0** mm
